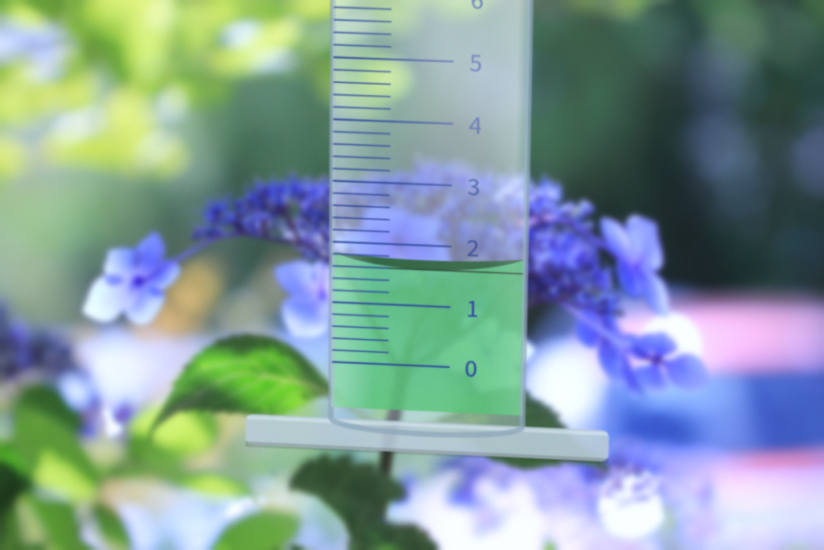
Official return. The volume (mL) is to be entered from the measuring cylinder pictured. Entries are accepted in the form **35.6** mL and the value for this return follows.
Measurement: **1.6** mL
